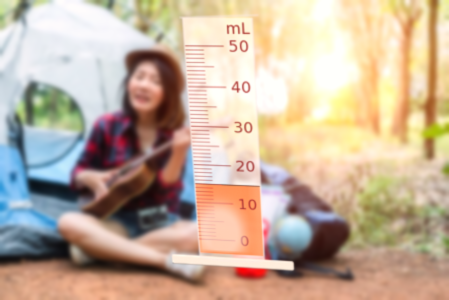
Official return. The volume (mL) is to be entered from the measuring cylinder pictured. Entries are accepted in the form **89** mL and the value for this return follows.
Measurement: **15** mL
